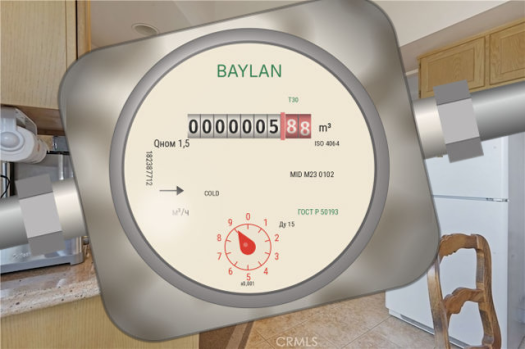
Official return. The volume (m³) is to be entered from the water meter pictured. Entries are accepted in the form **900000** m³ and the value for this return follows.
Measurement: **5.879** m³
